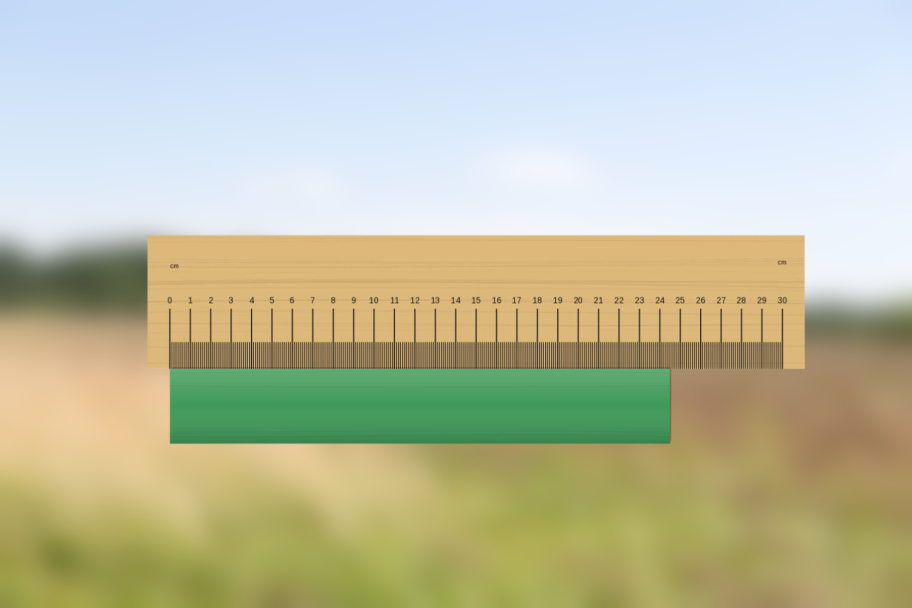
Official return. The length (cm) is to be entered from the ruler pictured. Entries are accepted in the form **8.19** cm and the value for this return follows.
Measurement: **24.5** cm
